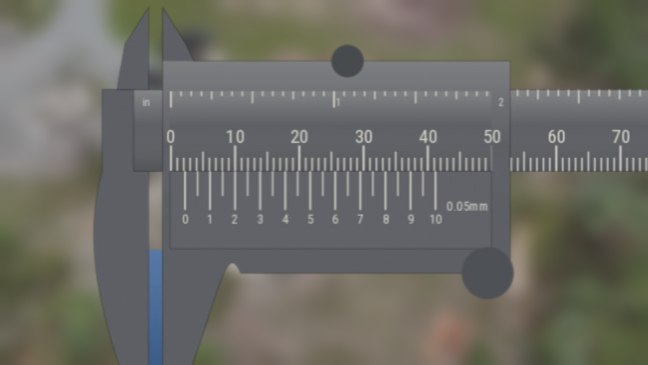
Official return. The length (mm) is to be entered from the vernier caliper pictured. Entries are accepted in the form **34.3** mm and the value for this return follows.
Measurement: **2.2** mm
